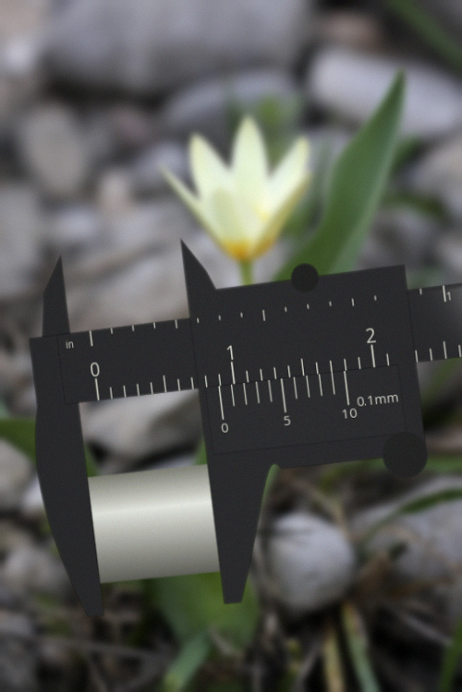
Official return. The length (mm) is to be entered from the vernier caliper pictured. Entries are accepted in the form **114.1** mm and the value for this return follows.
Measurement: **8.9** mm
